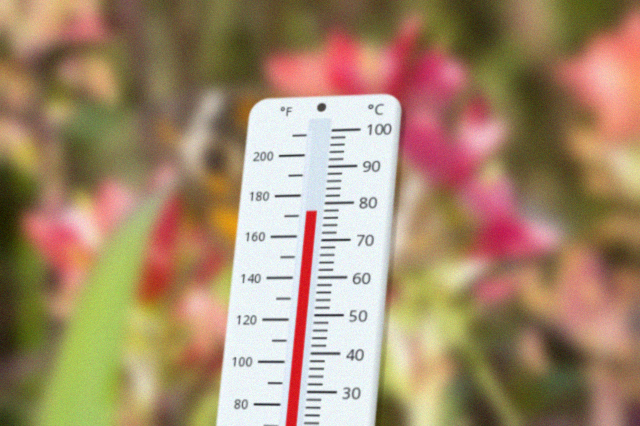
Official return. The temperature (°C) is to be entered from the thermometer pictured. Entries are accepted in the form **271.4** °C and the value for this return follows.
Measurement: **78** °C
